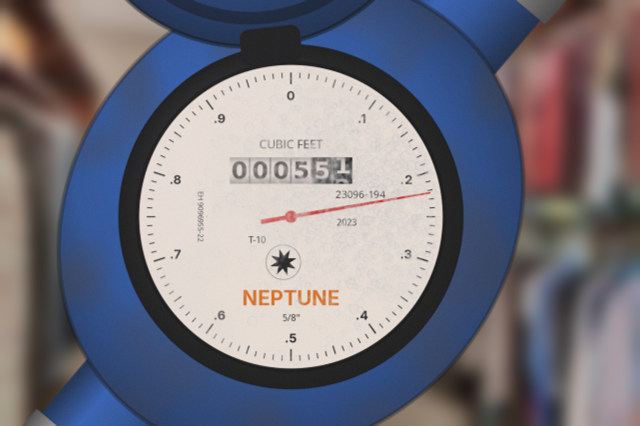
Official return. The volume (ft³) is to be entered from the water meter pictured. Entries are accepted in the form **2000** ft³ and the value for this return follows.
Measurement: **551.22** ft³
